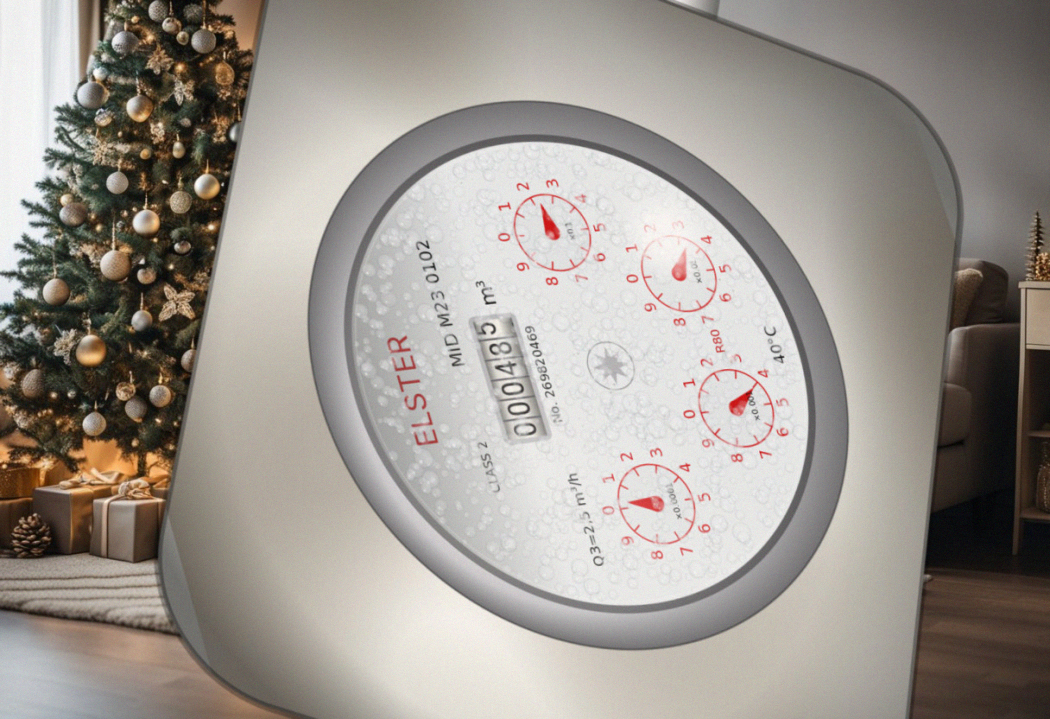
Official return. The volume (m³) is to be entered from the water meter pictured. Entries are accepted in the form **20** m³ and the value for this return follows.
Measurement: **485.2340** m³
